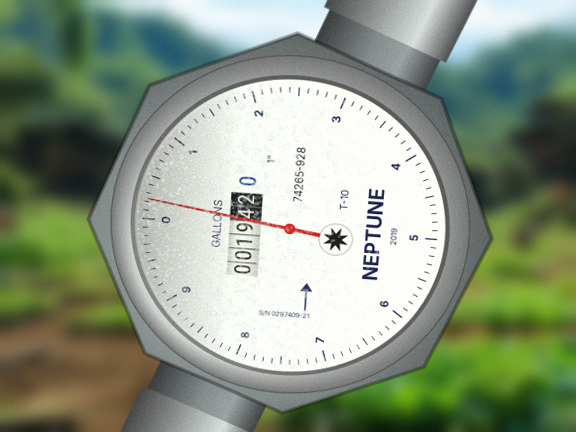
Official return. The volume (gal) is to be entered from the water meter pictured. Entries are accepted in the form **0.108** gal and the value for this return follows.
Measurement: **19420.2** gal
